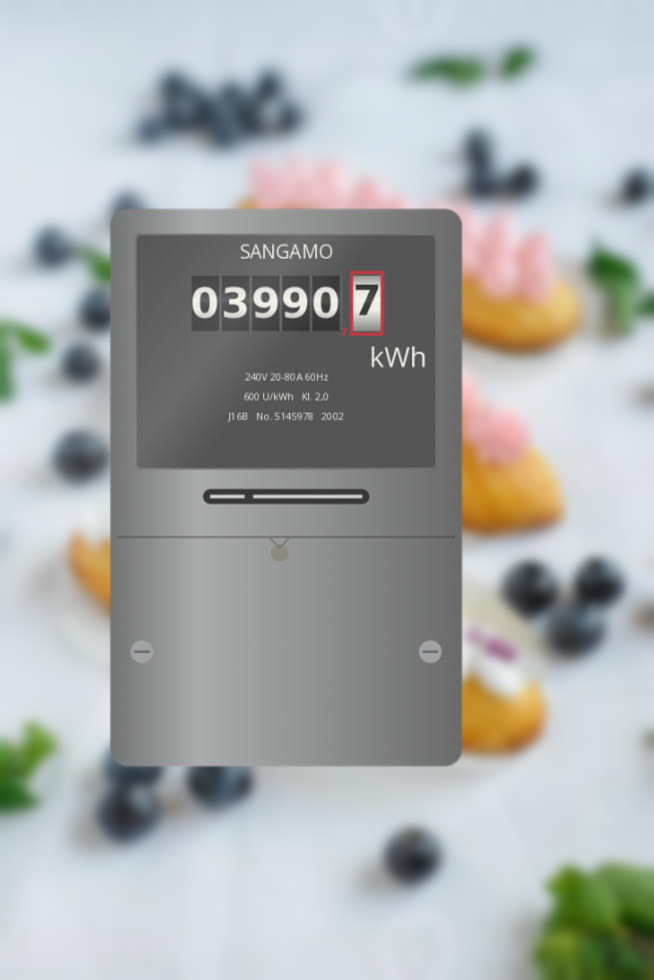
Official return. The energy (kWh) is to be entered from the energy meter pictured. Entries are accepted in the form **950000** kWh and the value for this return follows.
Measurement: **3990.7** kWh
